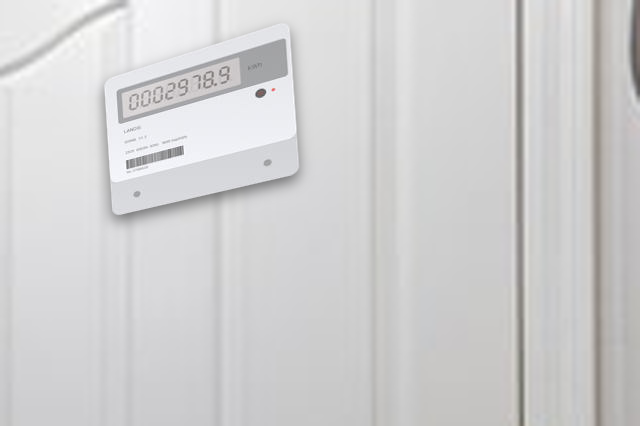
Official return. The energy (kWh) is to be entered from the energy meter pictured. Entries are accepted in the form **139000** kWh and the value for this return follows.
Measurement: **2978.9** kWh
